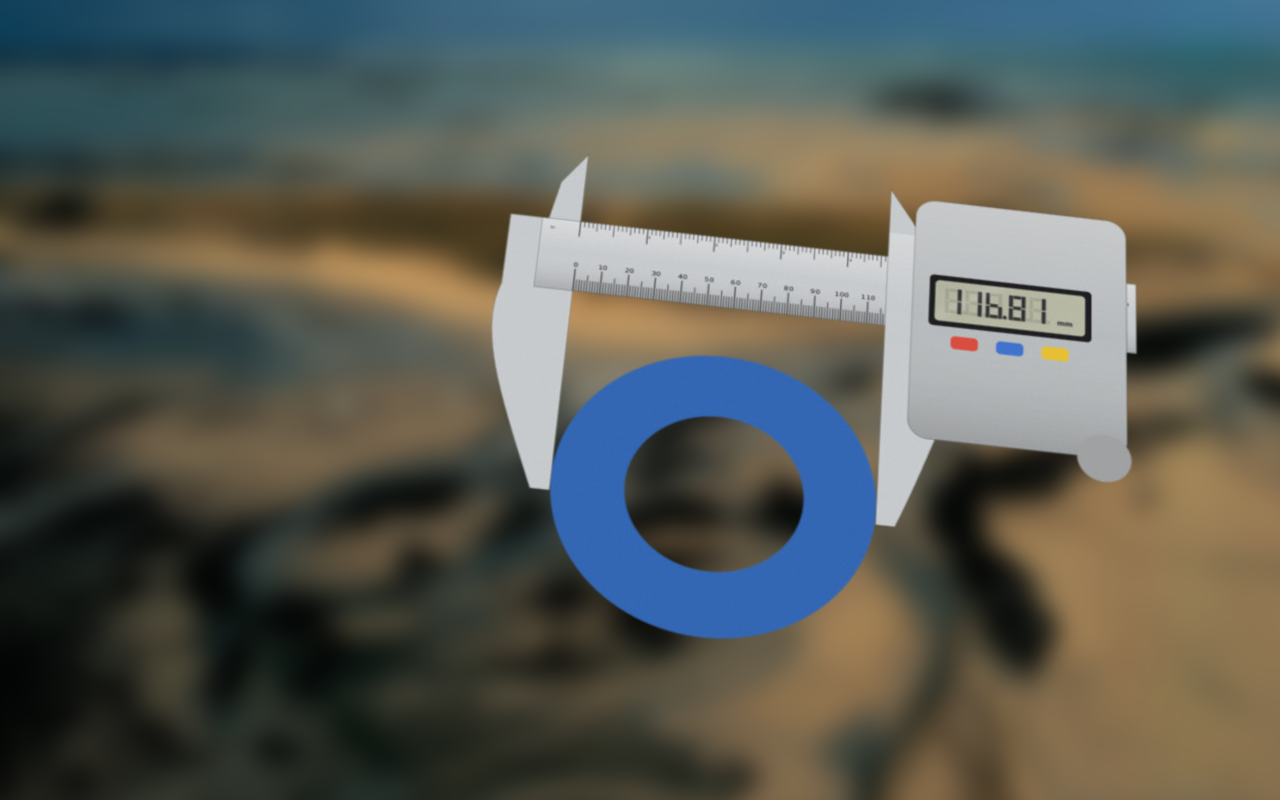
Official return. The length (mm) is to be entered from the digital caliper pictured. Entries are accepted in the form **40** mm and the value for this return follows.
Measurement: **116.81** mm
